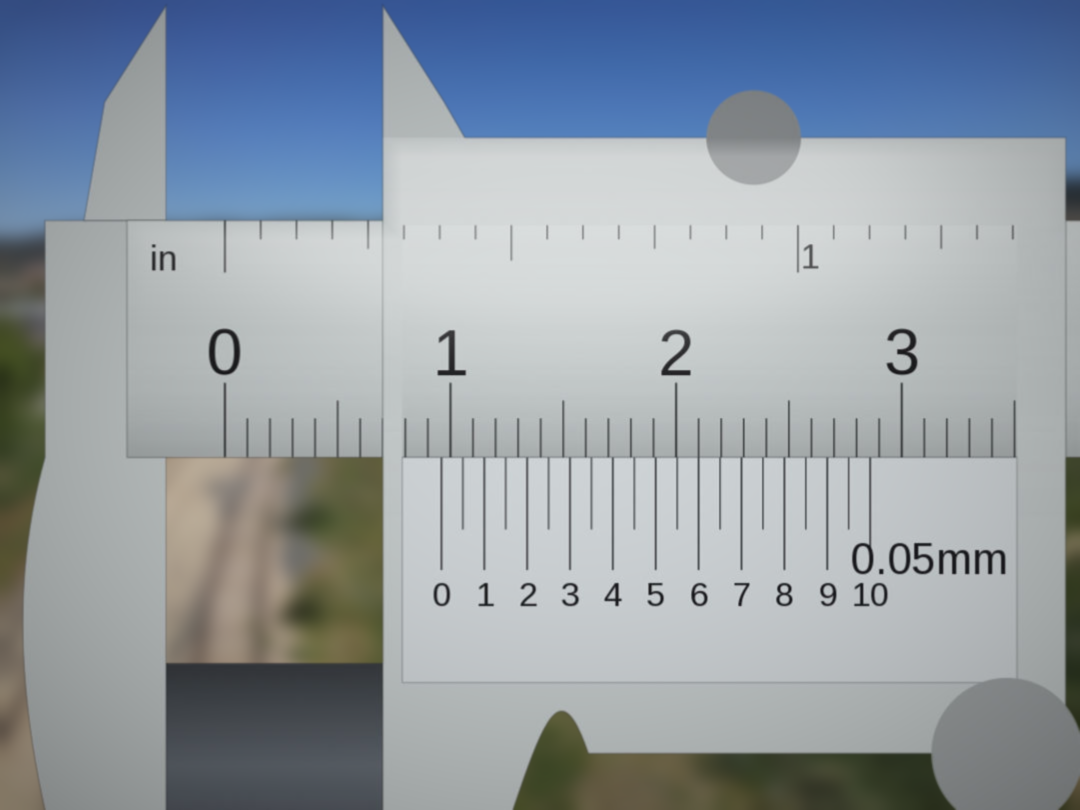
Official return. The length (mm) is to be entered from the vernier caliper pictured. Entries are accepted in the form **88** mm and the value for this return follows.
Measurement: **9.6** mm
